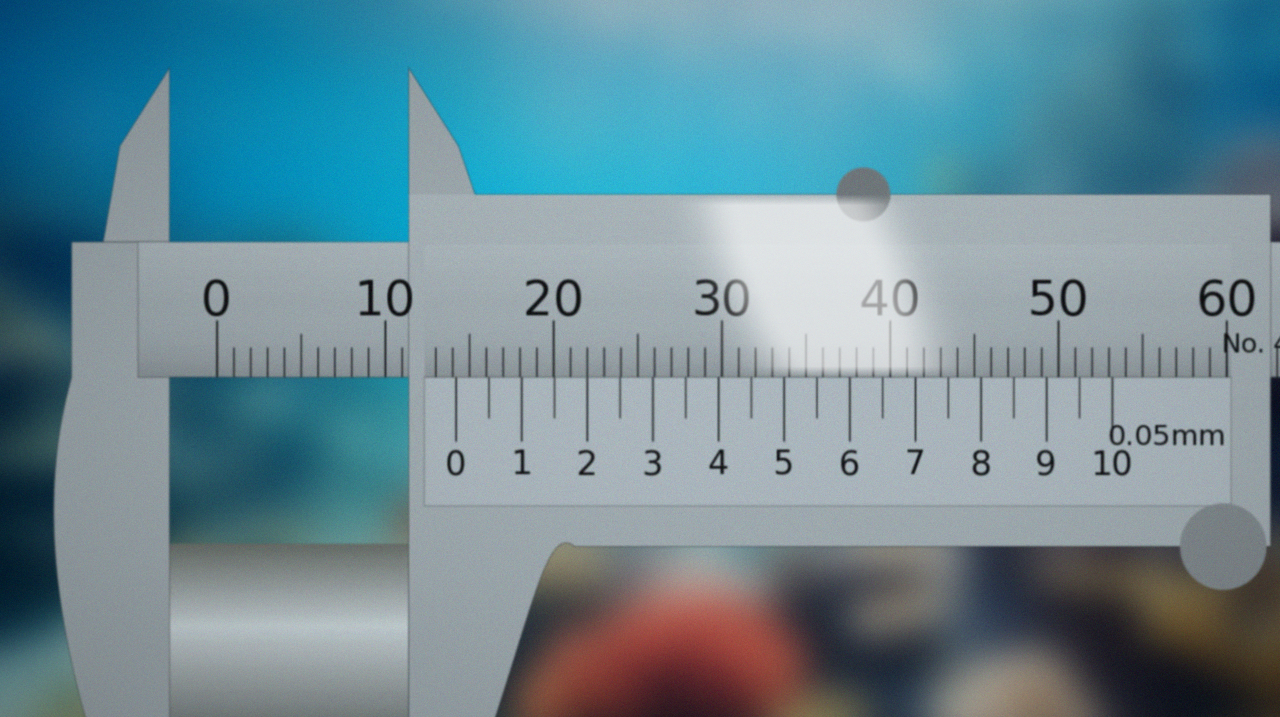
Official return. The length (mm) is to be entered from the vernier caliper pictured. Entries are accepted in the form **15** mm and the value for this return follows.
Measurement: **14.2** mm
